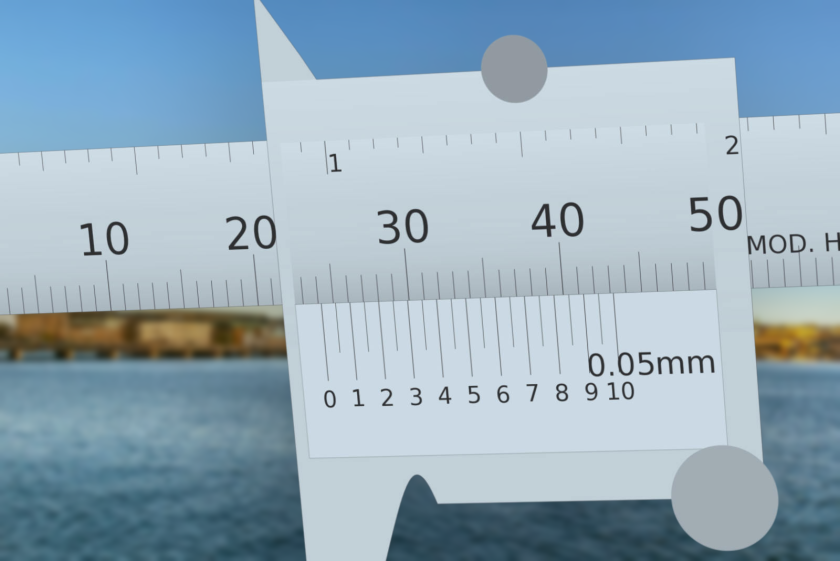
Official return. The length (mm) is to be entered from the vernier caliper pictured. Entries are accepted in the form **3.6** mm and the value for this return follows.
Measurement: **24.2** mm
